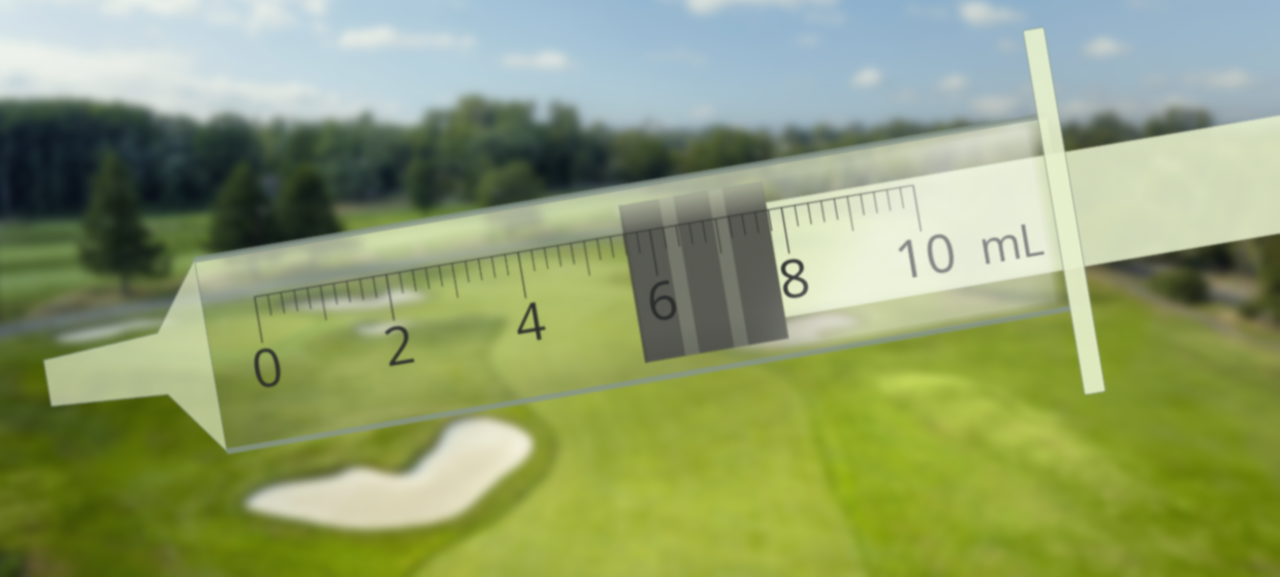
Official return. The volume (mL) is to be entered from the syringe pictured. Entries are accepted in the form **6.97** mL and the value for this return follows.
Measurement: **5.6** mL
